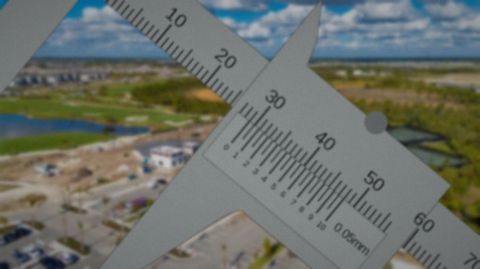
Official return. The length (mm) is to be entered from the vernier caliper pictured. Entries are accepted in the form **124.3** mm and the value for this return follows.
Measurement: **29.0** mm
